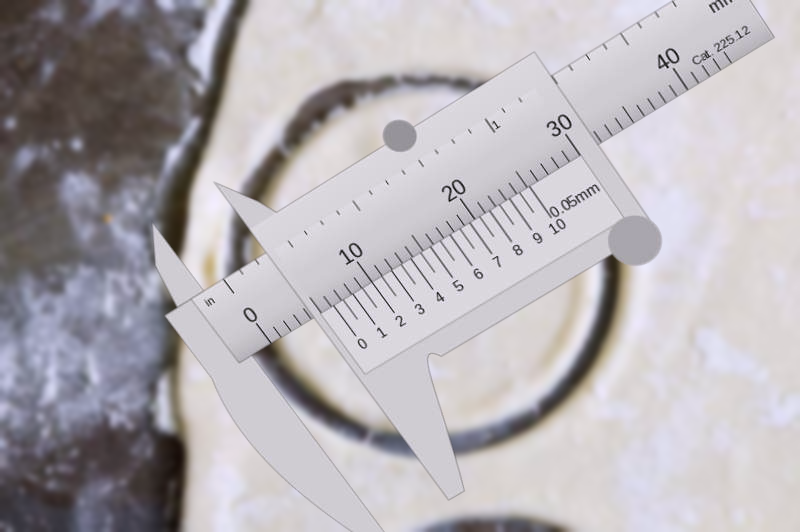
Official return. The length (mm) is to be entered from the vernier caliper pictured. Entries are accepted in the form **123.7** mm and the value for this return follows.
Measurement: **6.2** mm
